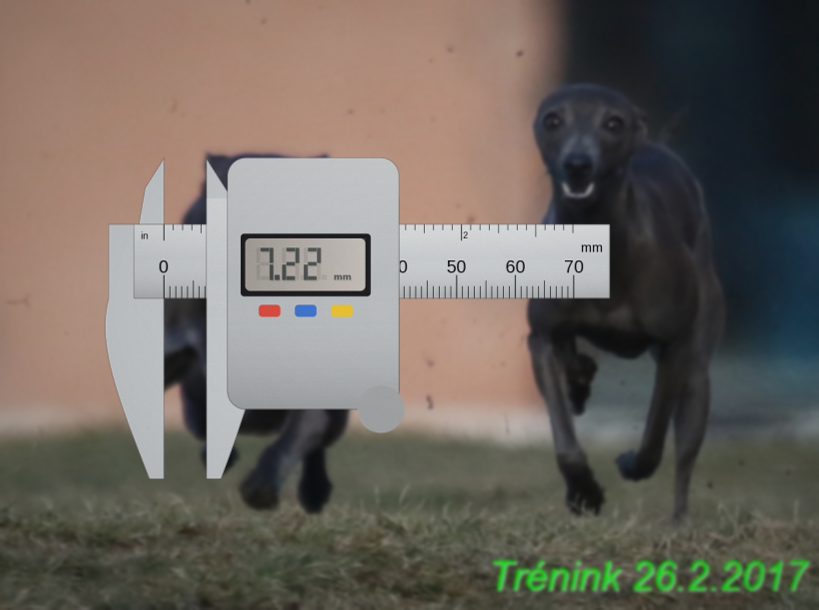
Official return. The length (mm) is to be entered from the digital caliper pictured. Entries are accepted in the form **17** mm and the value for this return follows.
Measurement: **7.22** mm
